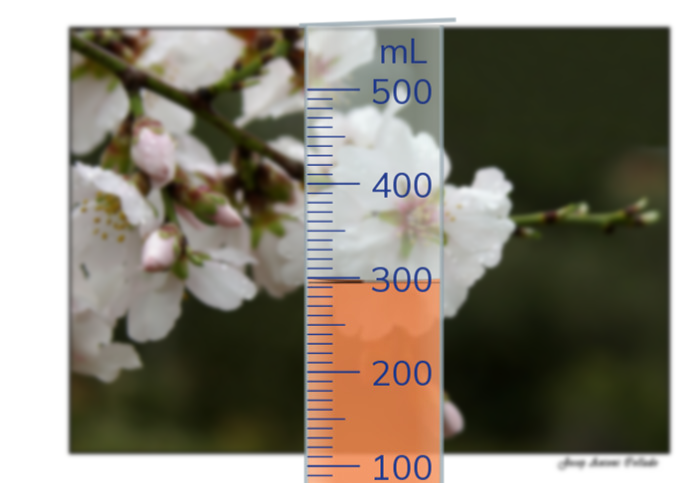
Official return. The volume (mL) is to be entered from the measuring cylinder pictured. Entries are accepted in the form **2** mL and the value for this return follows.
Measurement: **295** mL
